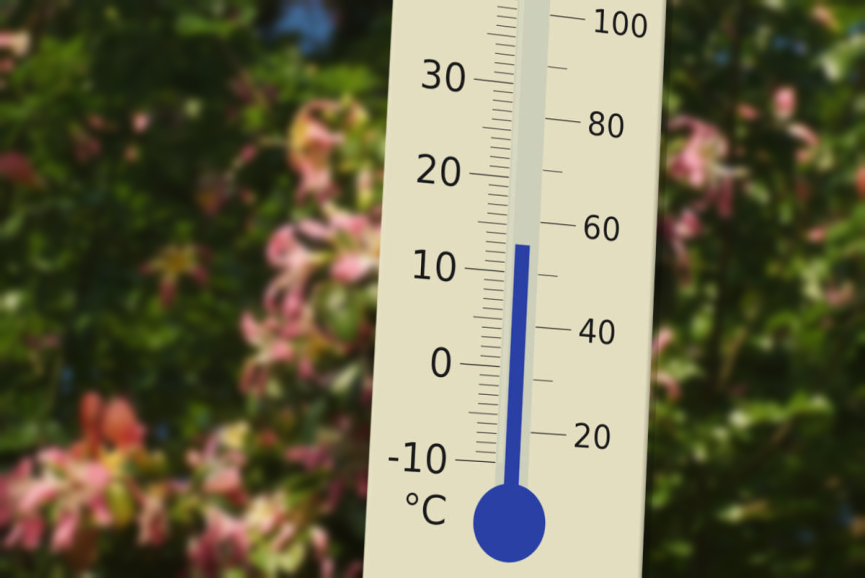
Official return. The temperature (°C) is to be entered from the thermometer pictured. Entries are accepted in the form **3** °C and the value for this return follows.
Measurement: **13** °C
